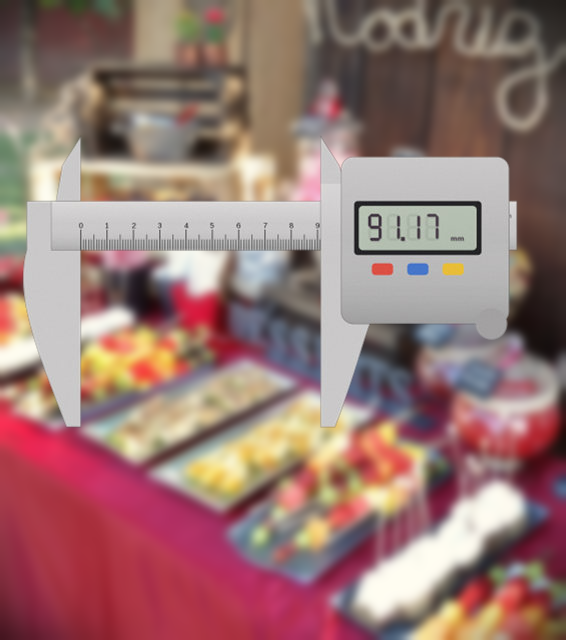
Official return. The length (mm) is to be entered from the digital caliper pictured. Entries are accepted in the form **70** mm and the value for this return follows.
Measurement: **91.17** mm
